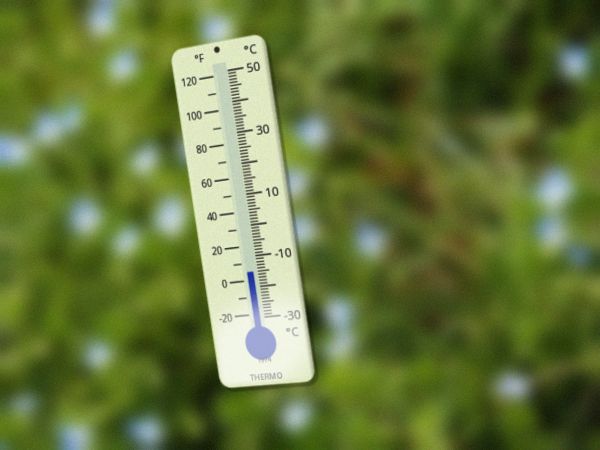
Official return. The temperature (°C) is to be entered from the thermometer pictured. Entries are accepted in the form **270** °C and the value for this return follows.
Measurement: **-15** °C
